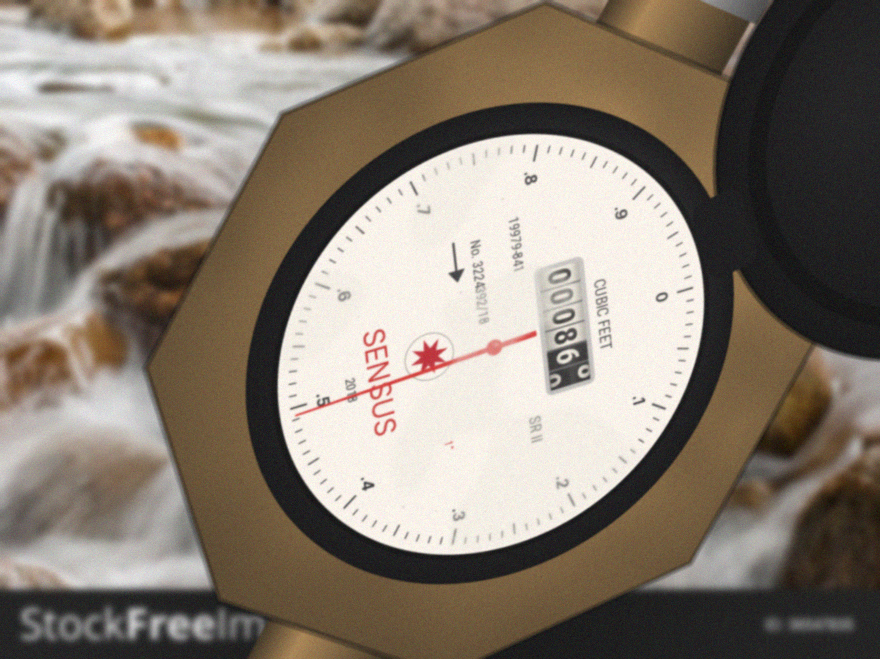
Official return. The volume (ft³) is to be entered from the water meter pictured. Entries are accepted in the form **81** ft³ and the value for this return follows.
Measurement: **868.49** ft³
